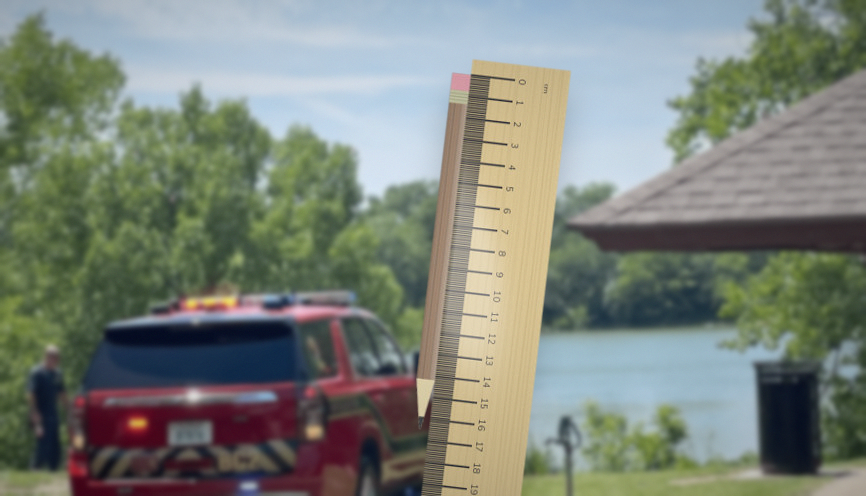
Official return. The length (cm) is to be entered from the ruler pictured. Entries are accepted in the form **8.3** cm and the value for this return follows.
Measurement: **16.5** cm
